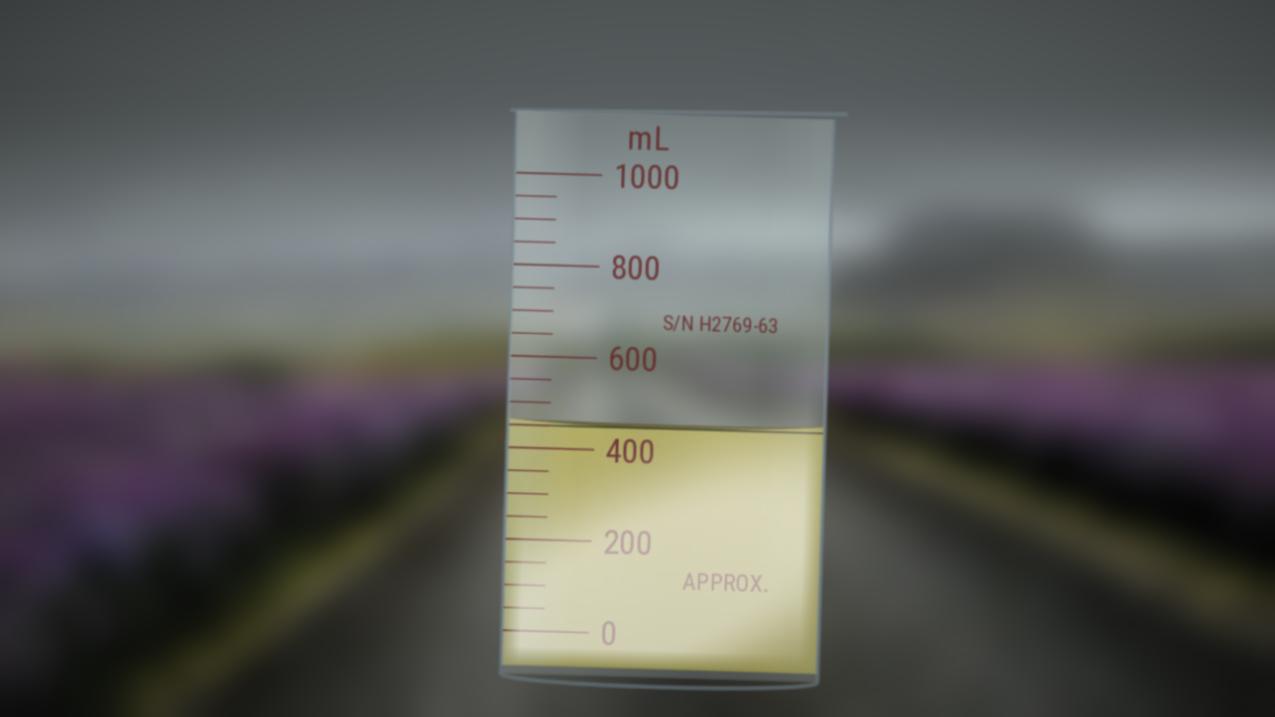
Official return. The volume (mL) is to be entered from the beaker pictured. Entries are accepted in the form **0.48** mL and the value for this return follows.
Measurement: **450** mL
